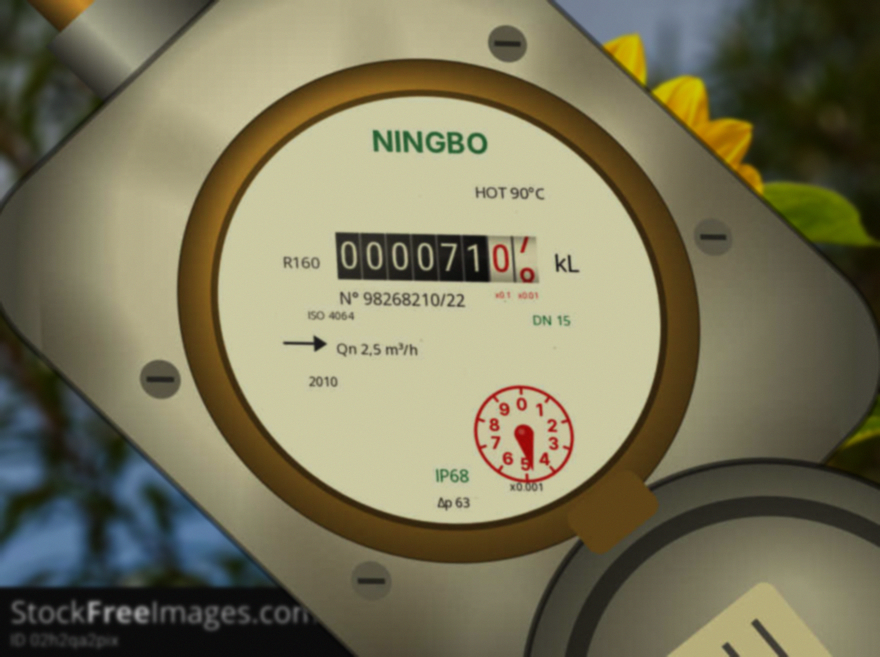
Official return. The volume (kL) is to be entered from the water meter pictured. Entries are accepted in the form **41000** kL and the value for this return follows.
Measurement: **71.074** kL
